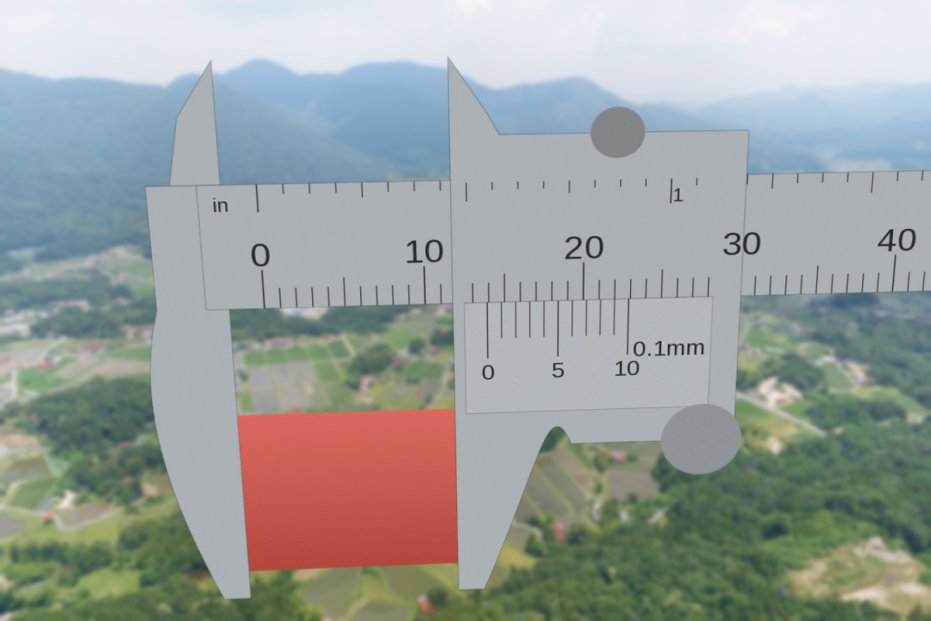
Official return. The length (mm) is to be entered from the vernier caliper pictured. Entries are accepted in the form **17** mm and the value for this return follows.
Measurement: **13.9** mm
